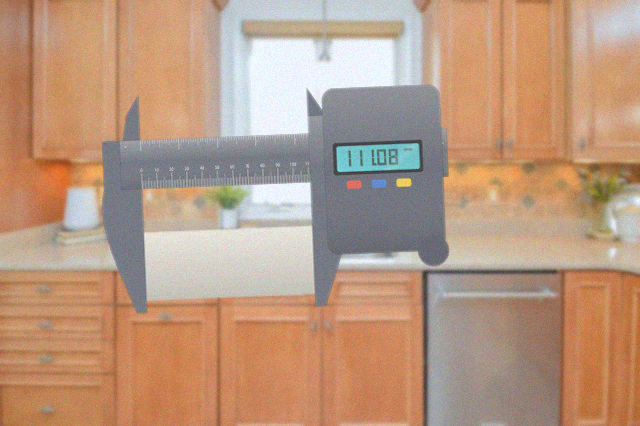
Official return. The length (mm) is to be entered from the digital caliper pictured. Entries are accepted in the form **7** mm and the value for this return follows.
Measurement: **111.08** mm
